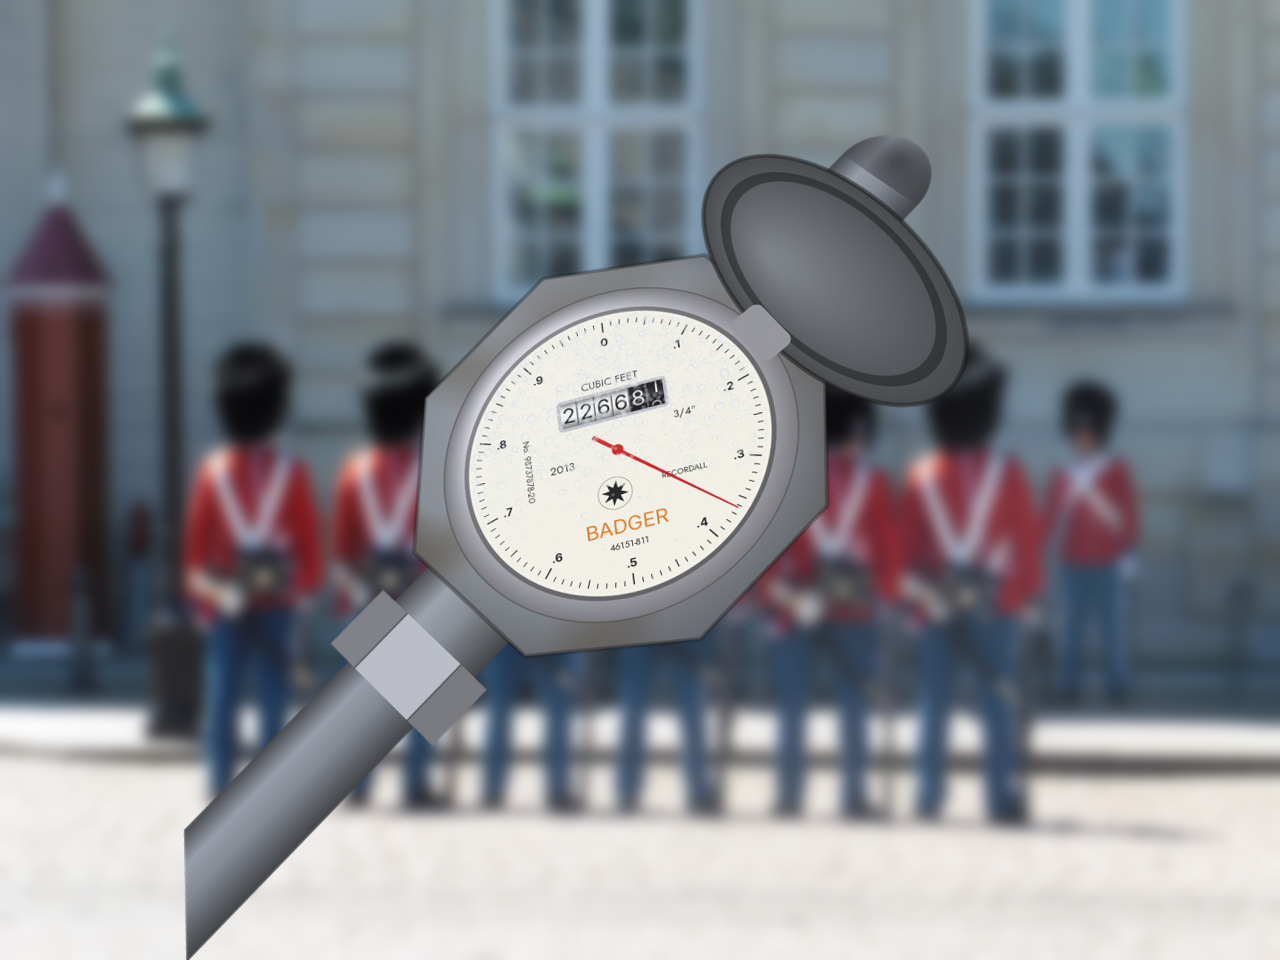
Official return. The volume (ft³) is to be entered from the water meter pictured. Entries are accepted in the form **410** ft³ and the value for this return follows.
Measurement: **226681.36** ft³
